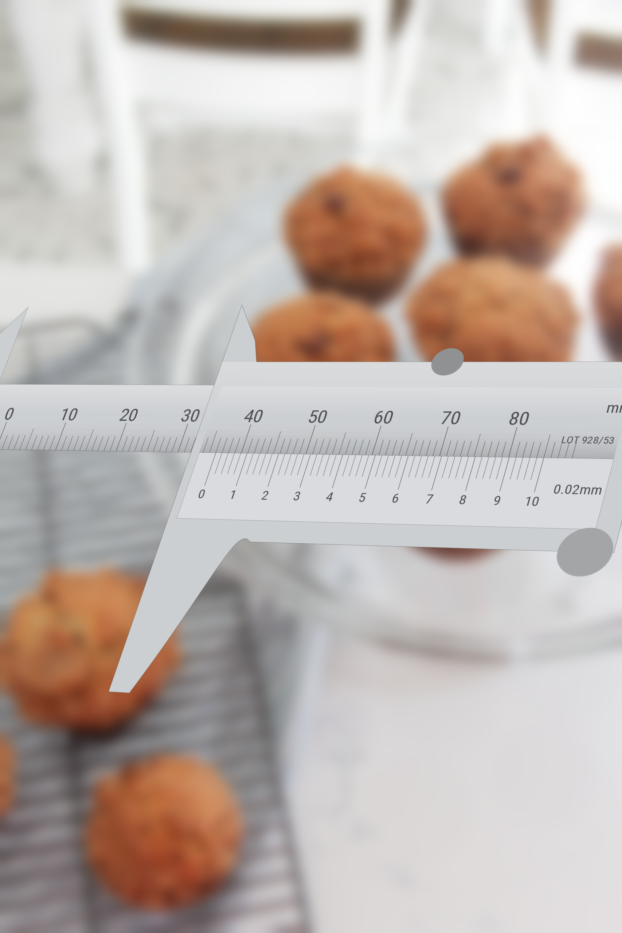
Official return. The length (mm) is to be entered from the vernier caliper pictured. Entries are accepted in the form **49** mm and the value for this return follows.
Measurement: **36.0** mm
